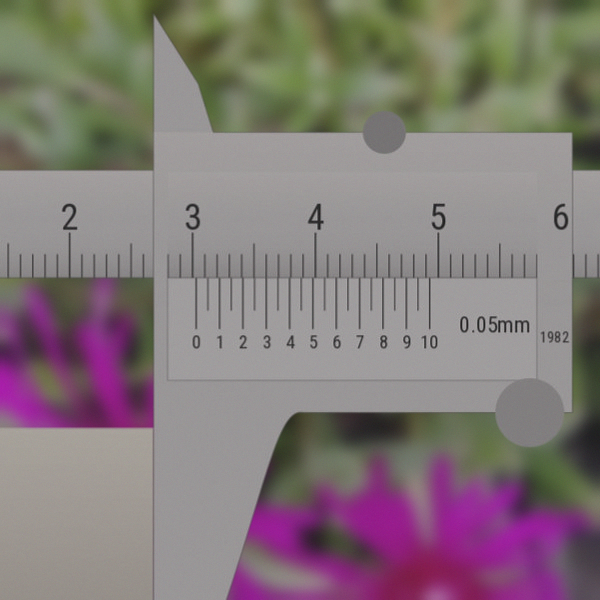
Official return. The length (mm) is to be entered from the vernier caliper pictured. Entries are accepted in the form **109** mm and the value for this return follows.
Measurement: **30.3** mm
